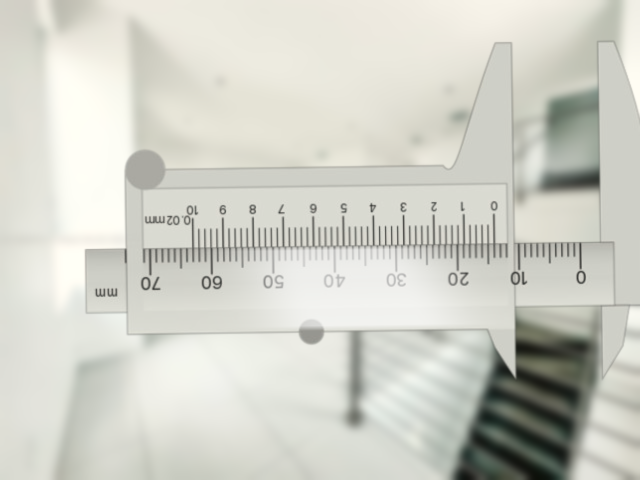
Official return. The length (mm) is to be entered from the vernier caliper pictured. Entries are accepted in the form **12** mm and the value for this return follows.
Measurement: **14.0** mm
